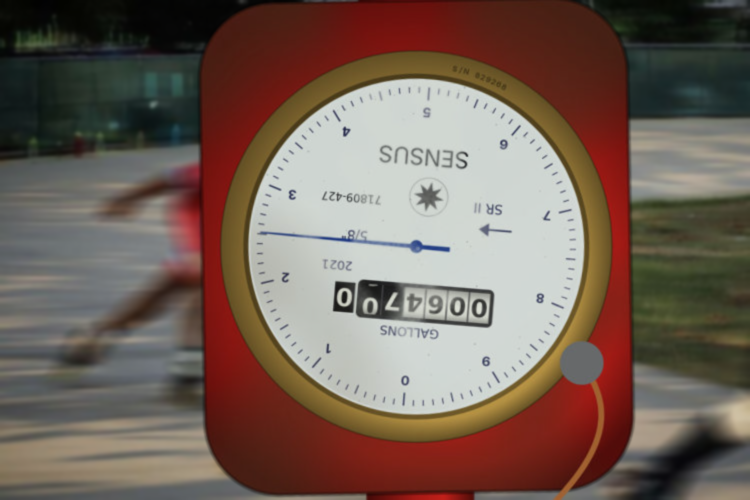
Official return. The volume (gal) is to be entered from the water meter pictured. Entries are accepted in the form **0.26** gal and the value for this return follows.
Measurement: **64702.5** gal
